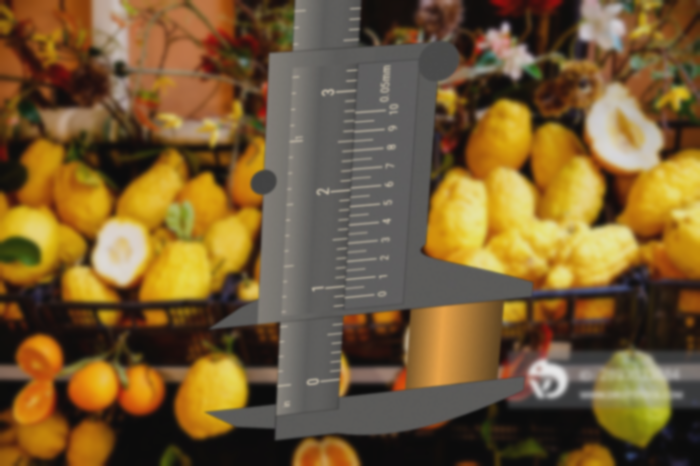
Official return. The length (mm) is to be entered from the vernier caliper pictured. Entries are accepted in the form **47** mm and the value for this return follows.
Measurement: **8.8** mm
